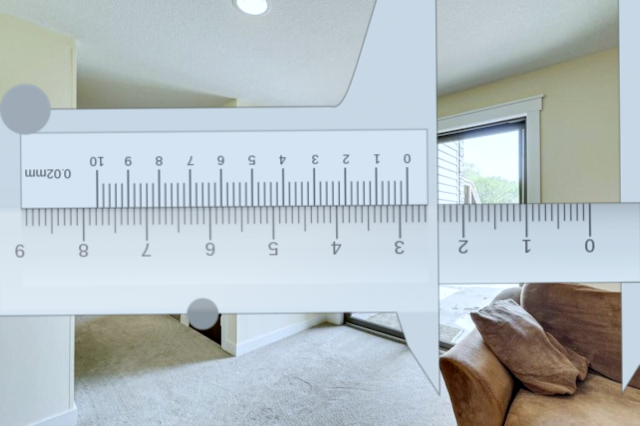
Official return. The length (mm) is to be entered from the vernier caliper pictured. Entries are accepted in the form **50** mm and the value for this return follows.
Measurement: **28.8** mm
